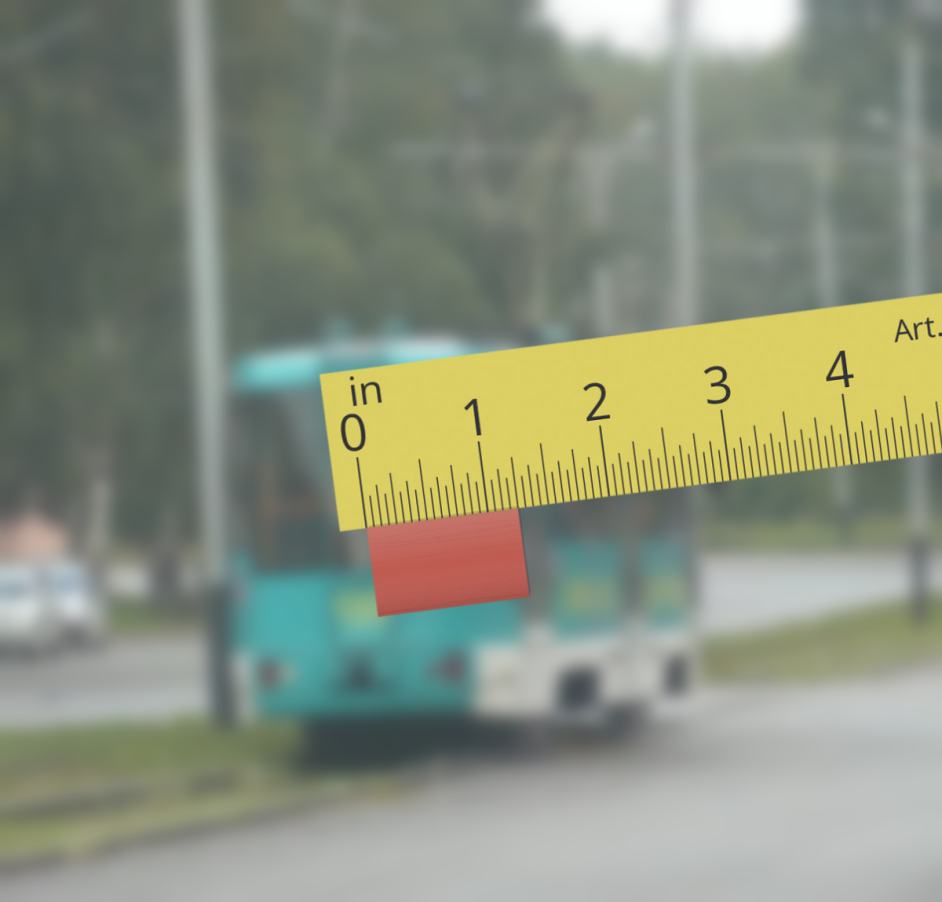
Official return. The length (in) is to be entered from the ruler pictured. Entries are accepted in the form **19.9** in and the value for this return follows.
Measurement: **1.25** in
